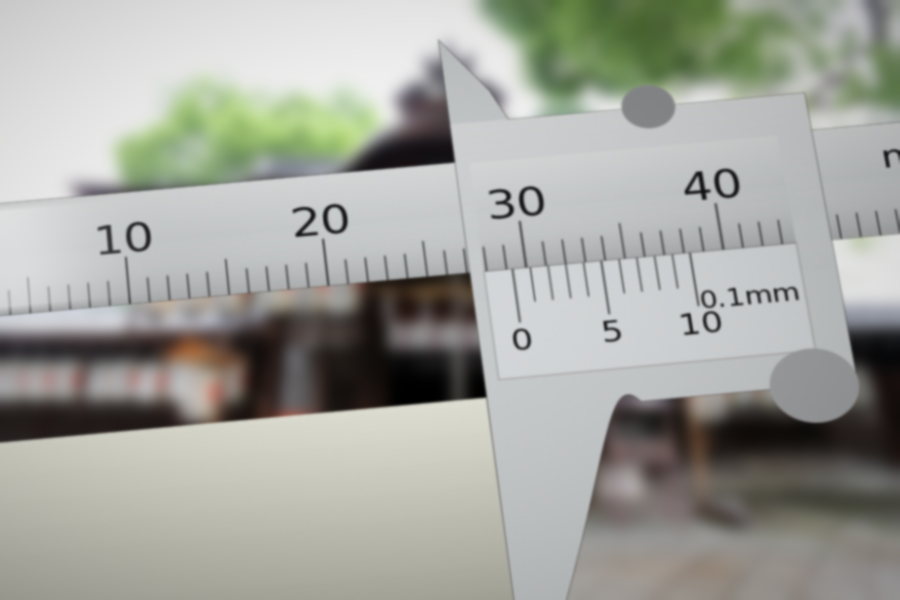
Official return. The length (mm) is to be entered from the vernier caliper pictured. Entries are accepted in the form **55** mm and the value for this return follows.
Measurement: **29.3** mm
